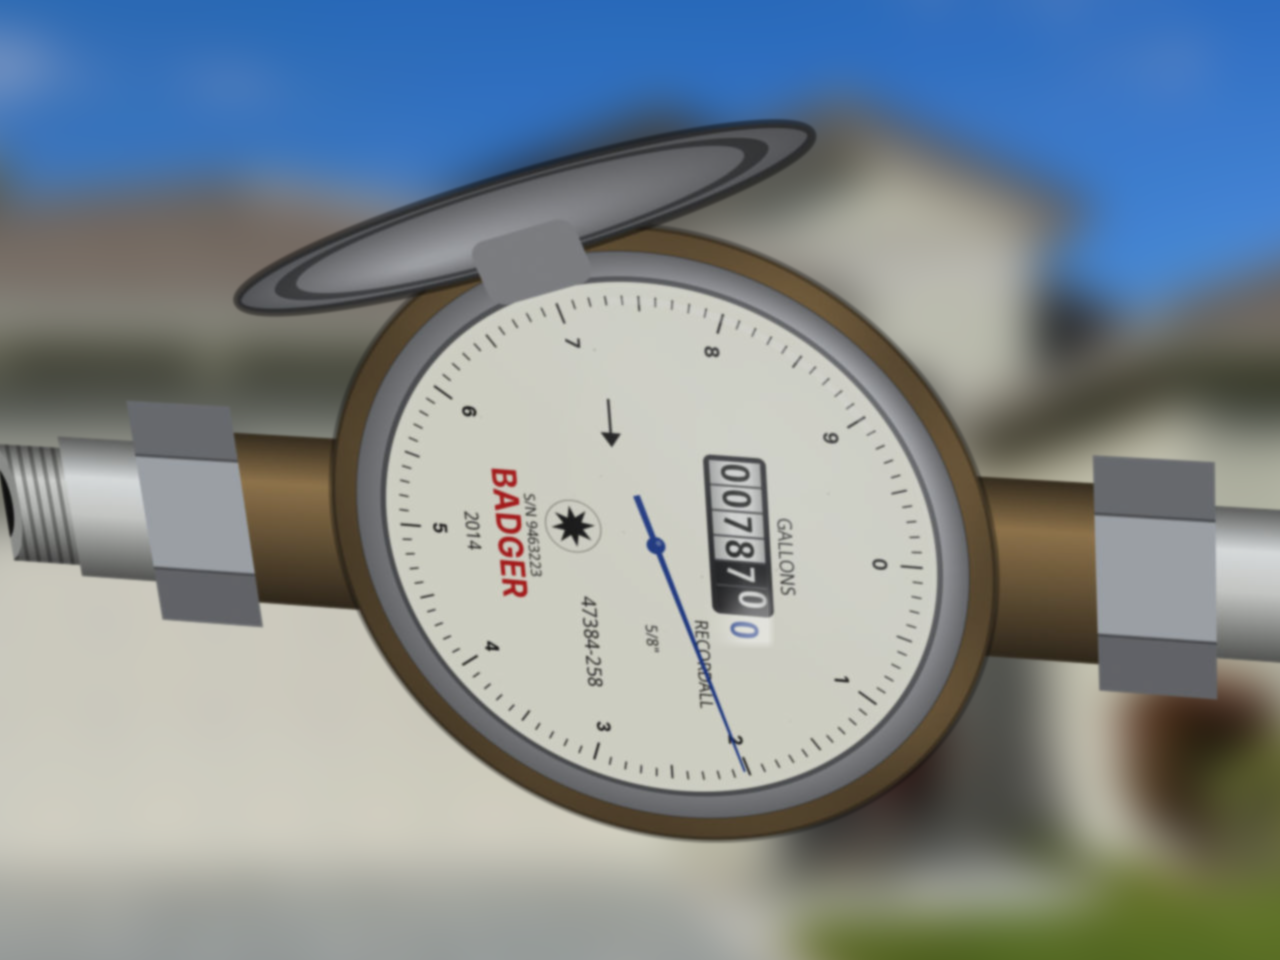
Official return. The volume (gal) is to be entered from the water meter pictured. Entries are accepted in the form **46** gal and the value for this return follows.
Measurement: **78702.0** gal
